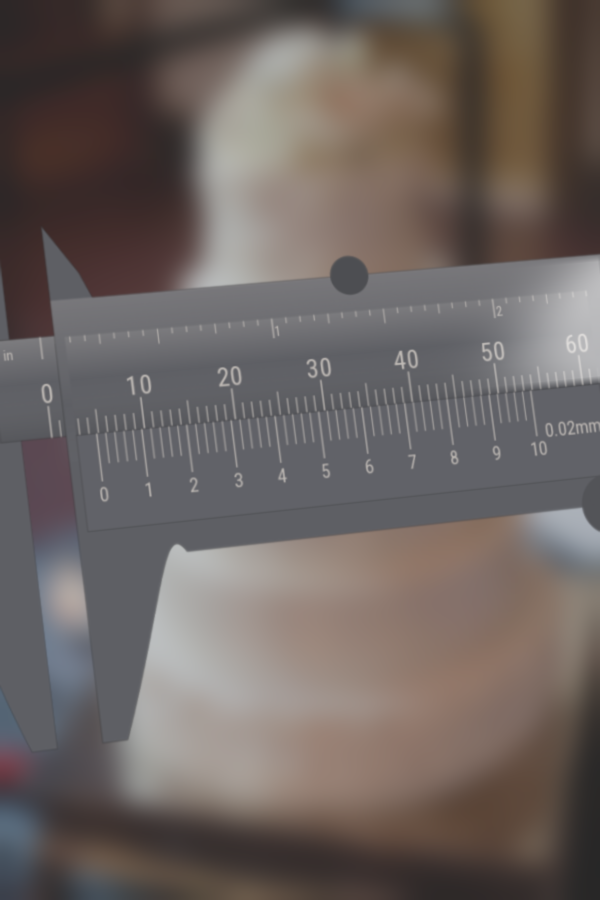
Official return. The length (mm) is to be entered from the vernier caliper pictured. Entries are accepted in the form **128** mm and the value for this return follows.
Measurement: **4.8** mm
